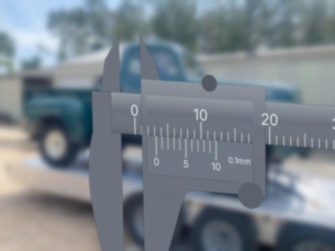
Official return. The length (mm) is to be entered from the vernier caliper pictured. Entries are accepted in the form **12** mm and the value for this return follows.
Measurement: **3.2** mm
